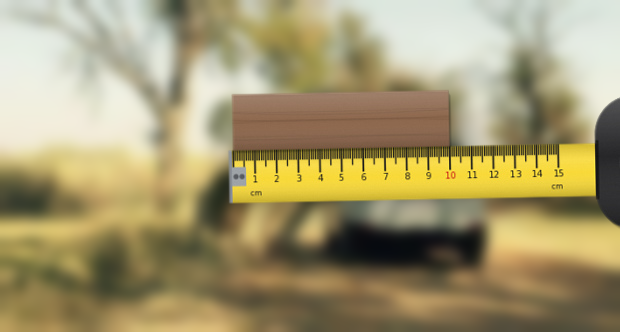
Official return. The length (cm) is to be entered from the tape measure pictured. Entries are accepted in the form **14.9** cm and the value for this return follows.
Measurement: **10** cm
